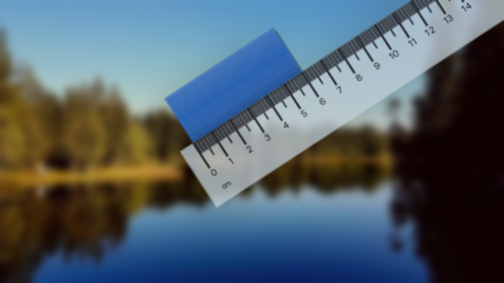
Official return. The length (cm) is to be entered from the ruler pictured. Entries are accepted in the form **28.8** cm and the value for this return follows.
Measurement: **6** cm
